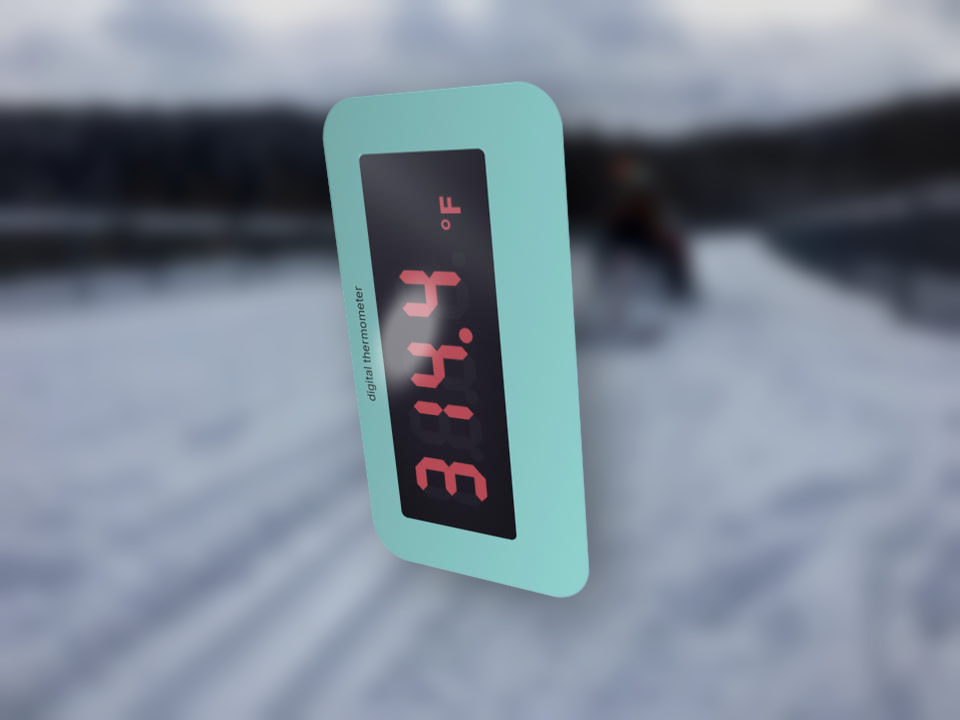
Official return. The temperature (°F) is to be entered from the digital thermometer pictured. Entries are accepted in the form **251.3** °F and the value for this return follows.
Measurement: **314.4** °F
